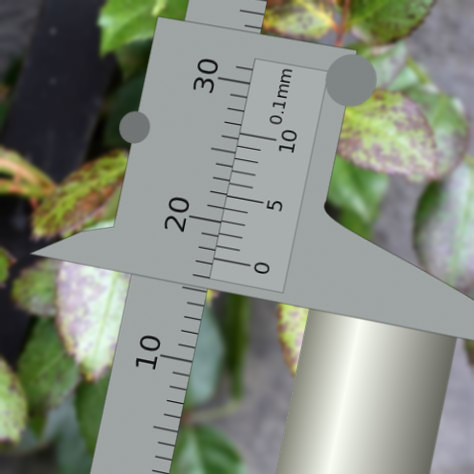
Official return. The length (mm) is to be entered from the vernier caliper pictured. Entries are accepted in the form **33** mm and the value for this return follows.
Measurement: **17.4** mm
